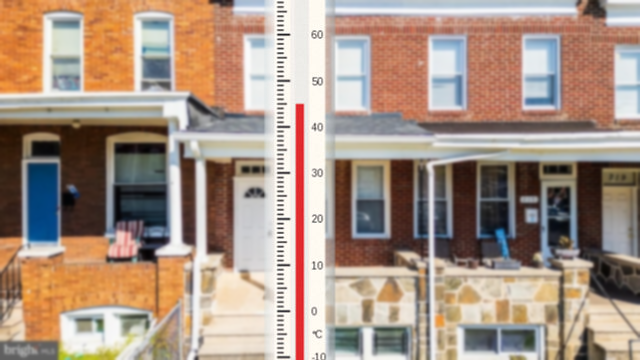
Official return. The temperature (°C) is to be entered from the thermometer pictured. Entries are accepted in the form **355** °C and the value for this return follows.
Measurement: **45** °C
